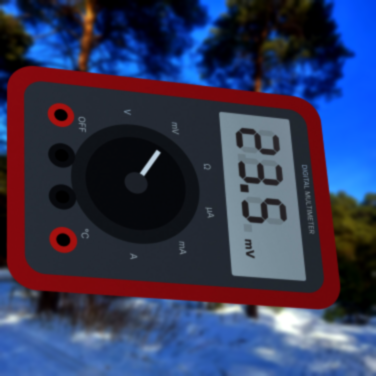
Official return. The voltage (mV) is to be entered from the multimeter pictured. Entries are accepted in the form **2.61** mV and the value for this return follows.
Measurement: **23.5** mV
